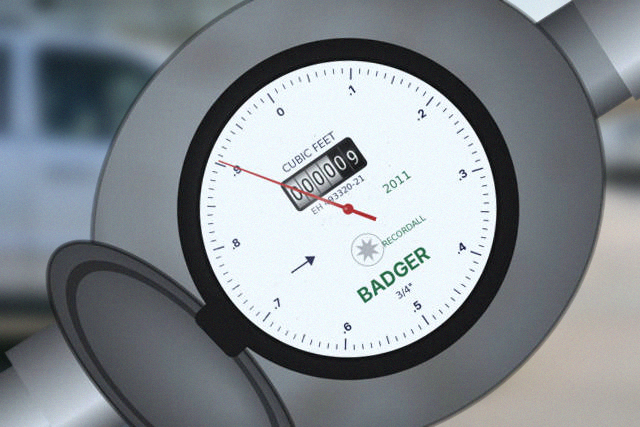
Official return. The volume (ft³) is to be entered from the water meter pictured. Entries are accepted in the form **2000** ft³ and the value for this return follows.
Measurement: **8.90** ft³
